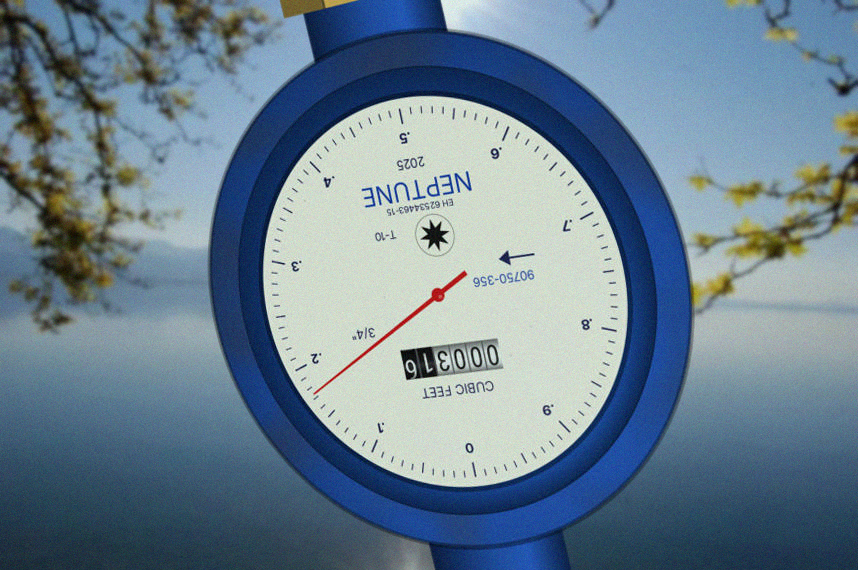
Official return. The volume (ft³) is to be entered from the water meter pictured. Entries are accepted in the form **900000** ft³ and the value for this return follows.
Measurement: **316.17** ft³
